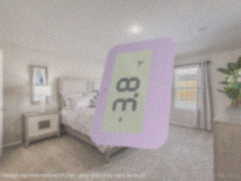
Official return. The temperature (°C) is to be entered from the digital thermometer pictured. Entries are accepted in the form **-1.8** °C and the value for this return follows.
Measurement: **-3.8** °C
